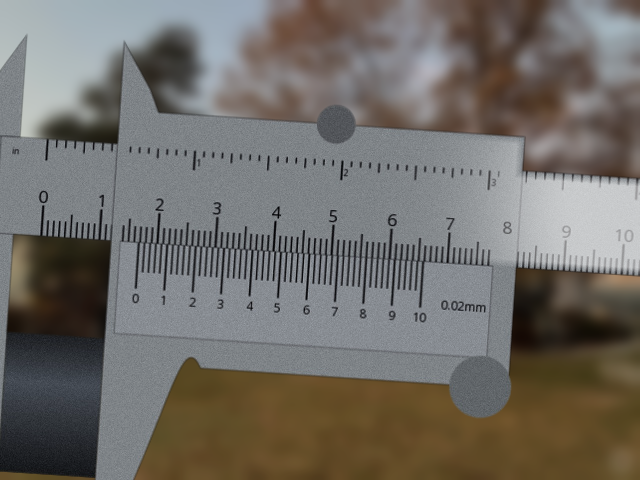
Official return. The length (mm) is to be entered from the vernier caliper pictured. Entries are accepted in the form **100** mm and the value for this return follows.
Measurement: **16.8** mm
